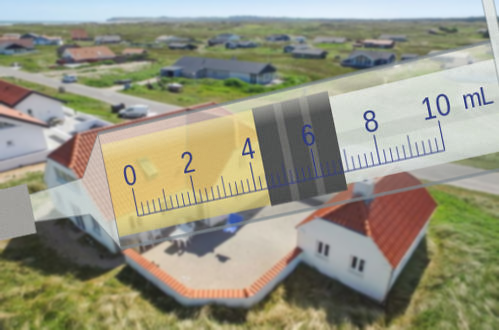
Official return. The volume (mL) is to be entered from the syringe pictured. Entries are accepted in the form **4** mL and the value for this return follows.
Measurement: **4.4** mL
